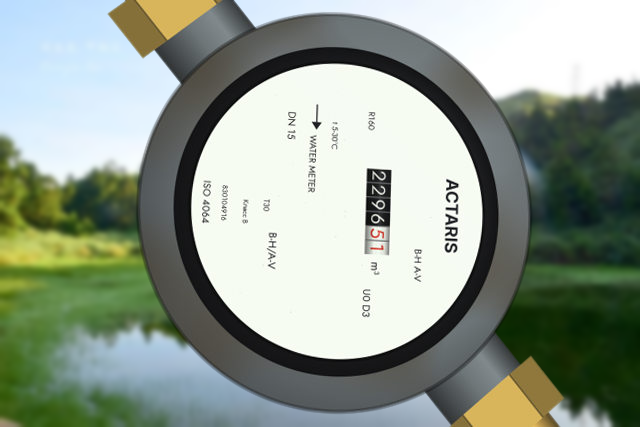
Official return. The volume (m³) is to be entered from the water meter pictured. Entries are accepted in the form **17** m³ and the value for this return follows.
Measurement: **2296.51** m³
